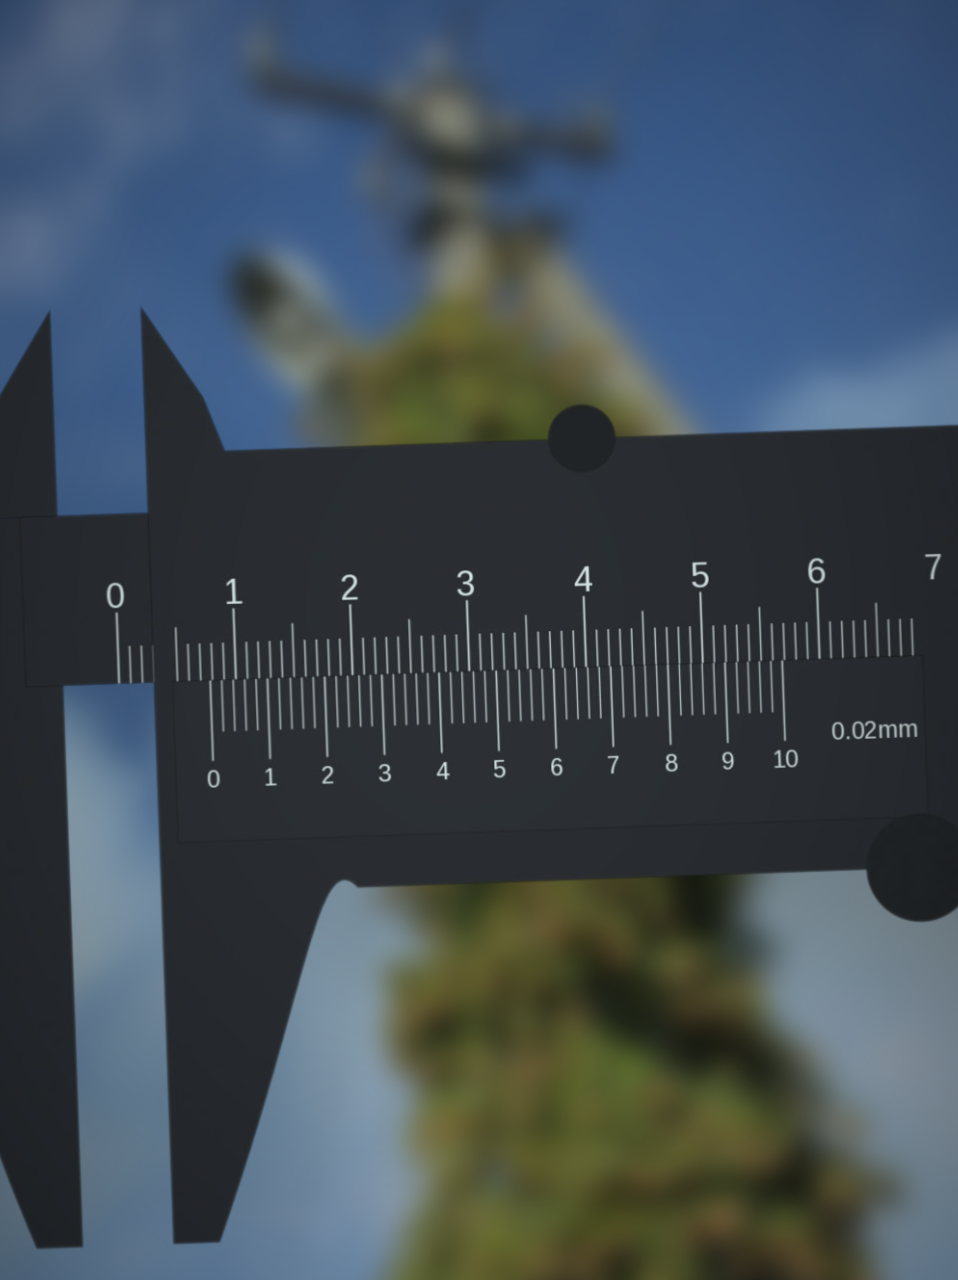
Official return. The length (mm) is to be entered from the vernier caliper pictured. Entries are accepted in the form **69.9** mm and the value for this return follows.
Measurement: **7.8** mm
